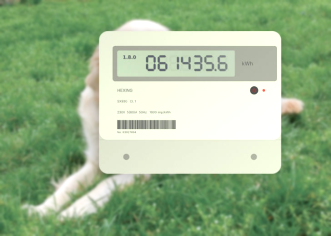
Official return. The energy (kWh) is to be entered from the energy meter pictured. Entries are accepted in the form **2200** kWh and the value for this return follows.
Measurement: **61435.6** kWh
